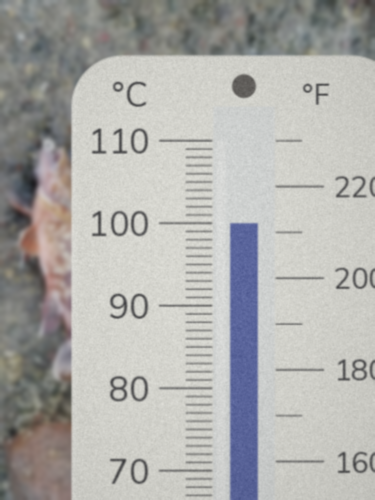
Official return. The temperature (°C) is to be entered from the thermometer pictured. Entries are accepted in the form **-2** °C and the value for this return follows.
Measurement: **100** °C
